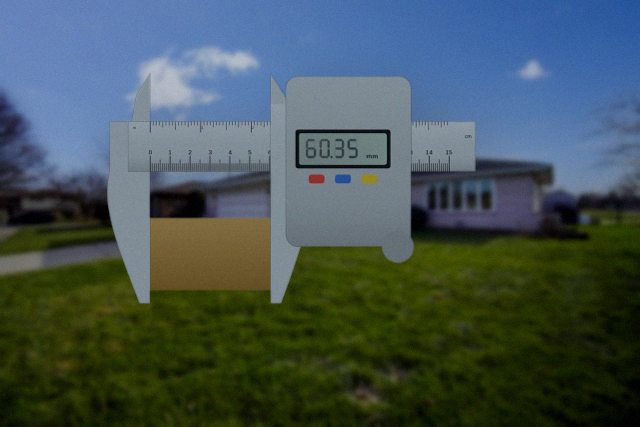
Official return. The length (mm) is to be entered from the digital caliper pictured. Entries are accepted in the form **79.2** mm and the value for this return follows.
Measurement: **60.35** mm
